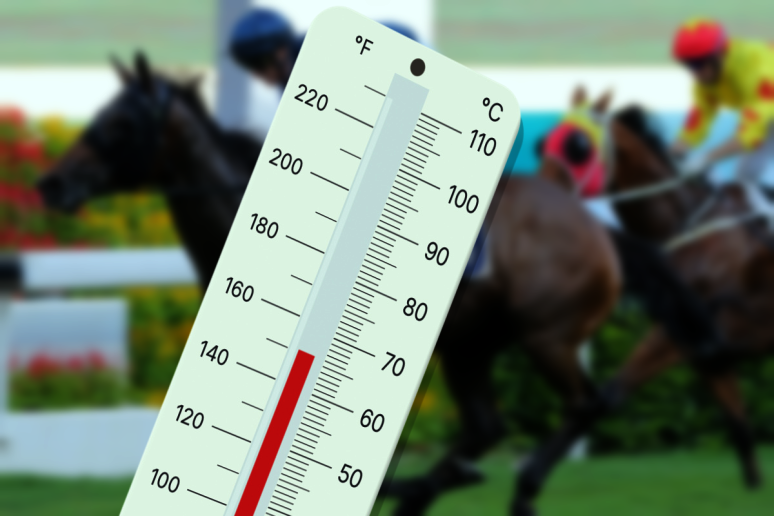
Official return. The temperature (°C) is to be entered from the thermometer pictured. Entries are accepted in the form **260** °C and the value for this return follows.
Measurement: **66** °C
